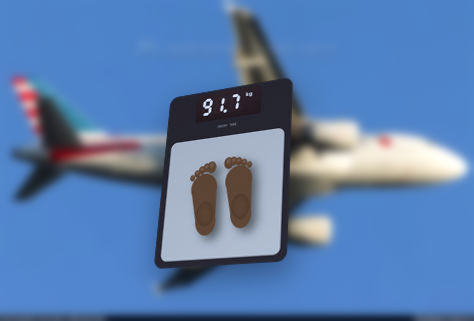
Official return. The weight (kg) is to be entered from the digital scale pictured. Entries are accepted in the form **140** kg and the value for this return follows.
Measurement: **91.7** kg
